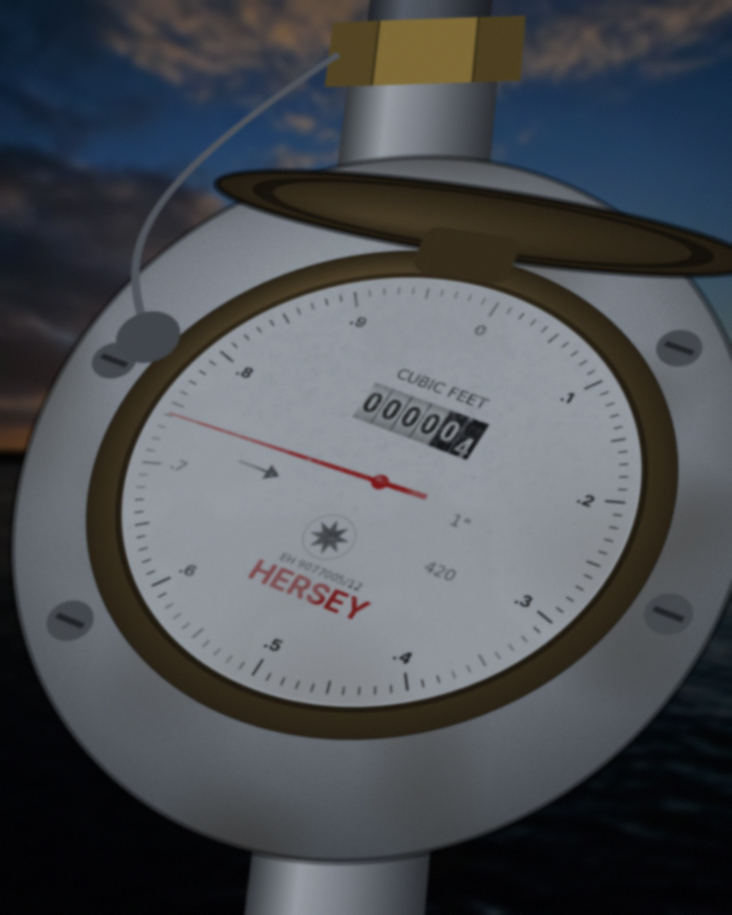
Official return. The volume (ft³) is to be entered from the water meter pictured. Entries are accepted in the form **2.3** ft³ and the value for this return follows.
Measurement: **3.74** ft³
